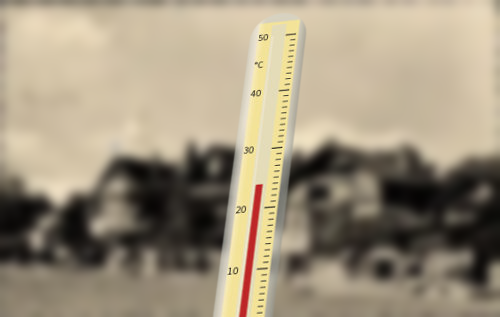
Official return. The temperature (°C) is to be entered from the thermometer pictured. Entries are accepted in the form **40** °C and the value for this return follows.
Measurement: **24** °C
